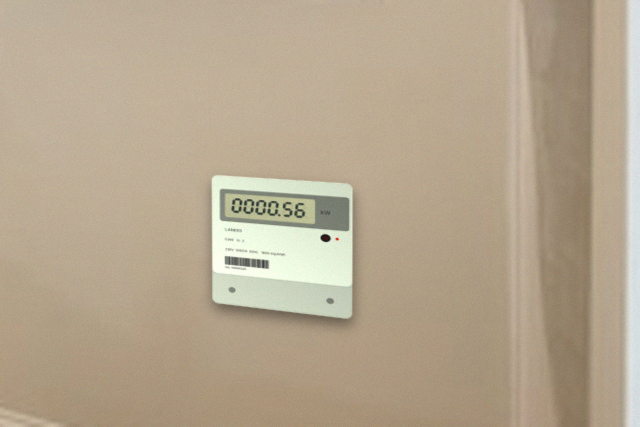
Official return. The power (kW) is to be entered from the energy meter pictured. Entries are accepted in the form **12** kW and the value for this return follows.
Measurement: **0.56** kW
